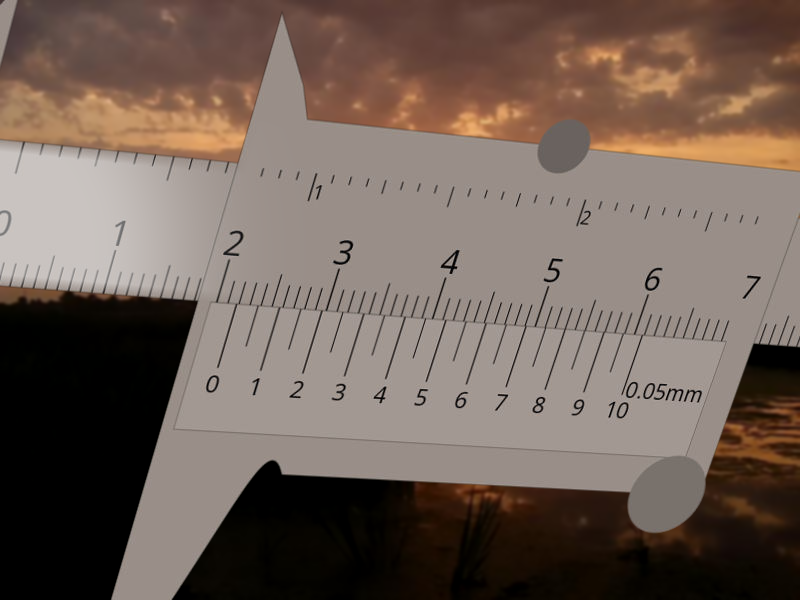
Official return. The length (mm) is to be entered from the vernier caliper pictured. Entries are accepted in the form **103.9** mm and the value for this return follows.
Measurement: **21.8** mm
